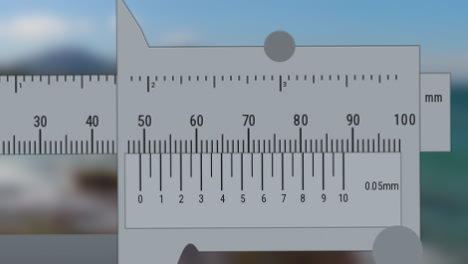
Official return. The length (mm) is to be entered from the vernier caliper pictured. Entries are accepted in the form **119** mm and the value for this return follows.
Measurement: **49.2** mm
